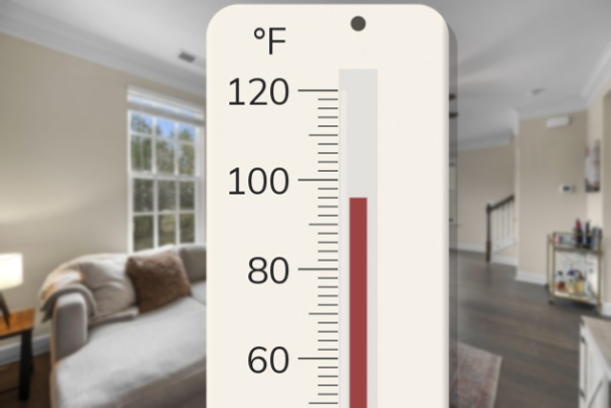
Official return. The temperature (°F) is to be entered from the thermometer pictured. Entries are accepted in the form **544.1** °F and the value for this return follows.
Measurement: **96** °F
